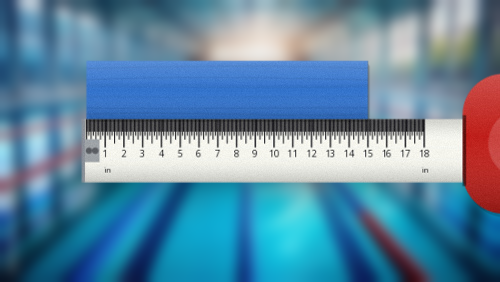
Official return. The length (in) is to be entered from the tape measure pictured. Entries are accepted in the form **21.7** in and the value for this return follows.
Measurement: **15** in
